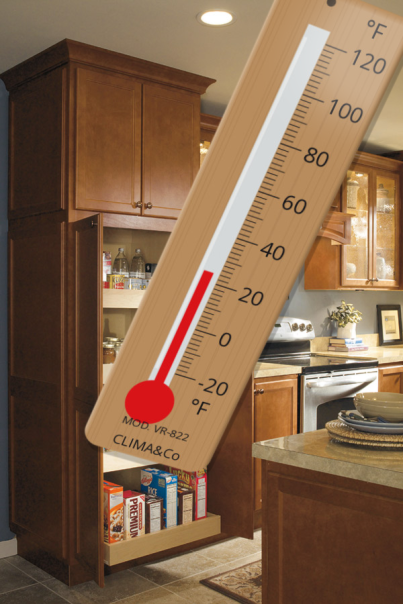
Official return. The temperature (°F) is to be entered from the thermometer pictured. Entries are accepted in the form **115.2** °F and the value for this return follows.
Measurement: **24** °F
